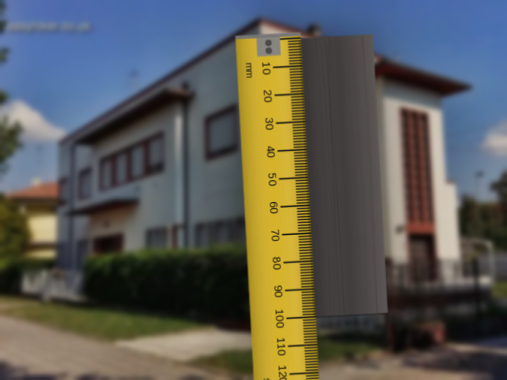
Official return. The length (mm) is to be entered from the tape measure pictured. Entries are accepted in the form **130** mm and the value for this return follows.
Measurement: **100** mm
